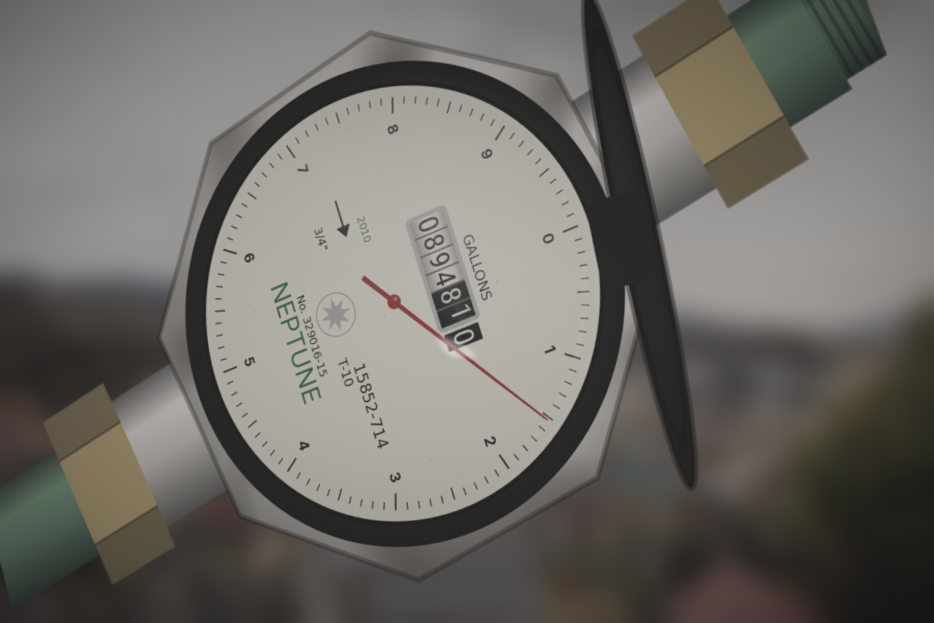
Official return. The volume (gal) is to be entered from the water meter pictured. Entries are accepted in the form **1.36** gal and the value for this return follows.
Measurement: **894811.5** gal
